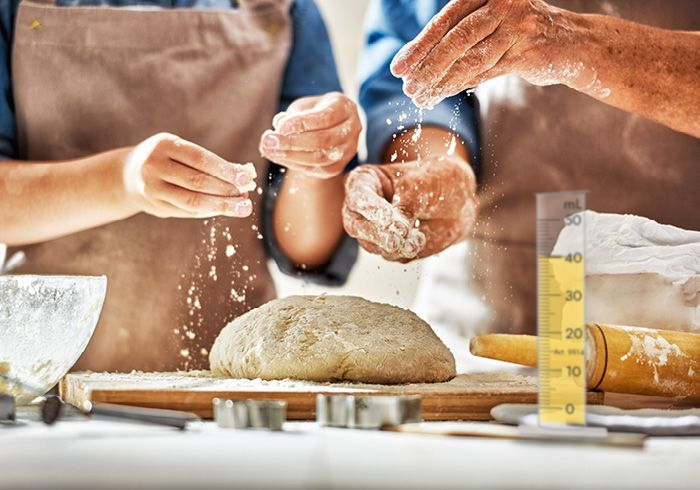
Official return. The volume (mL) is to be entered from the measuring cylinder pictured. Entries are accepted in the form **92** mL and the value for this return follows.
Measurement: **40** mL
